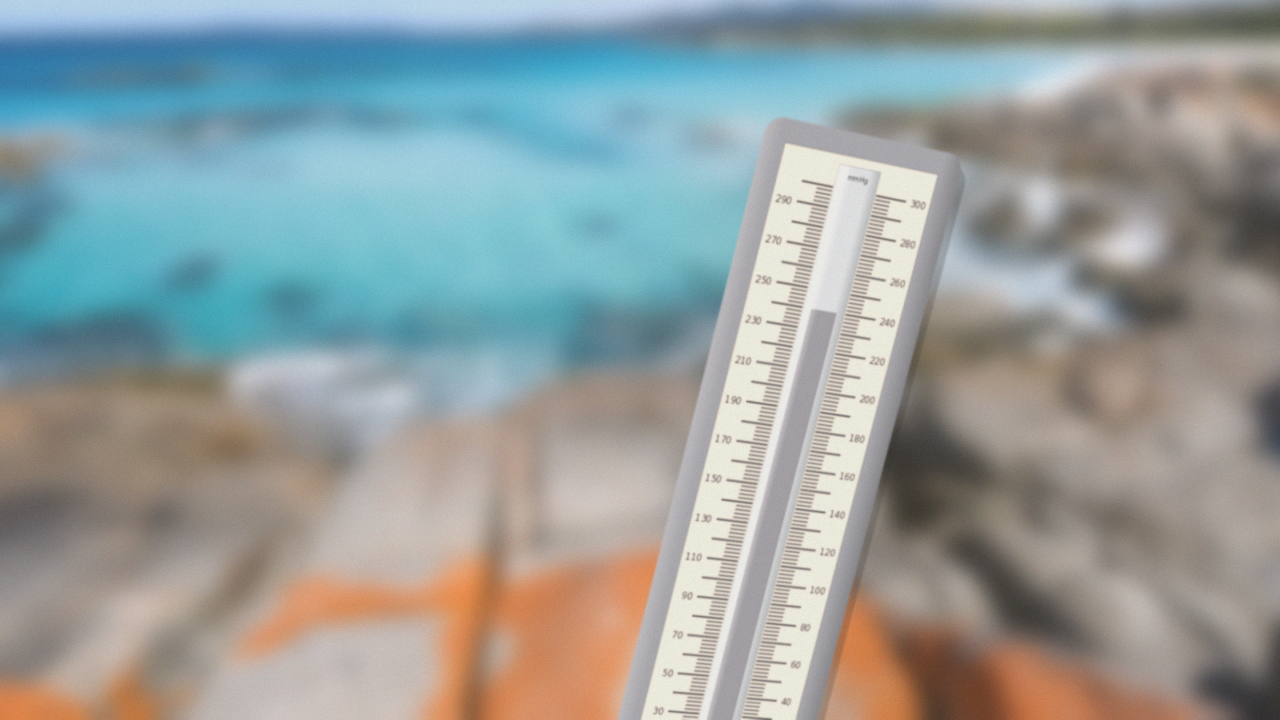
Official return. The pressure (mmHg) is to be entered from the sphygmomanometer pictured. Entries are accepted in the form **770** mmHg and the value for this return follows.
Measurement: **240** mmHg
